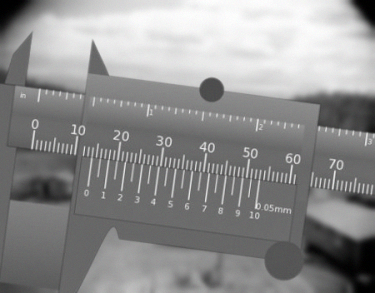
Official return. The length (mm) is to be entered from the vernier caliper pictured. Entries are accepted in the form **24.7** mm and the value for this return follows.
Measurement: **14.0** mm
